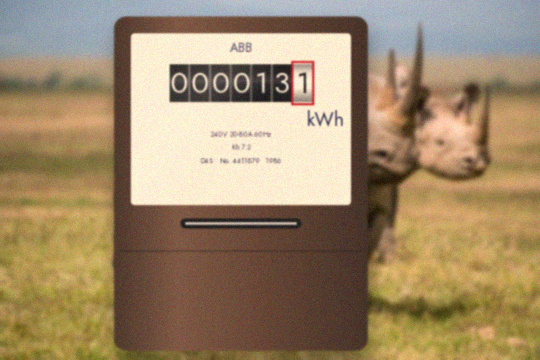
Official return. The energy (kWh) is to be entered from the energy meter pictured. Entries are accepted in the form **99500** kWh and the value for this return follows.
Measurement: **13.1** kWh
